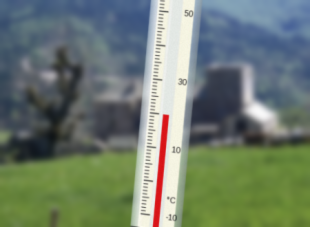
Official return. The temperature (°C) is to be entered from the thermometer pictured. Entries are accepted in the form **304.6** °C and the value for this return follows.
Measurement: **20** °C
